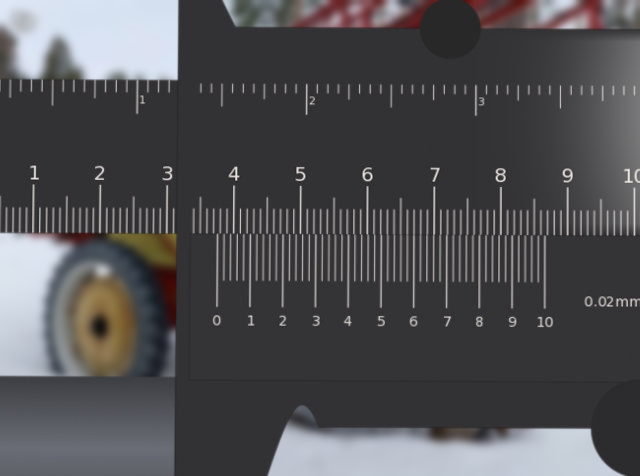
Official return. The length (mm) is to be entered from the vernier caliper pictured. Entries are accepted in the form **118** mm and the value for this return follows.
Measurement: **37.6** mm
